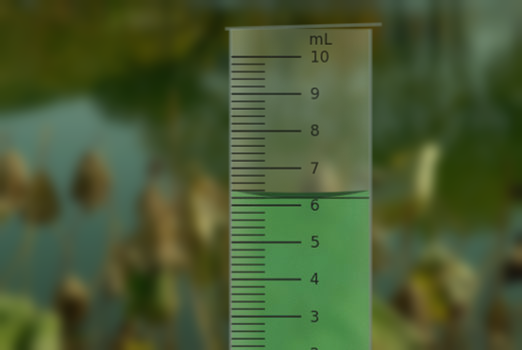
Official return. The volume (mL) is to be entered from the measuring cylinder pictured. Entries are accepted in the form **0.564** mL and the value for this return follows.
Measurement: **6.2** mL
